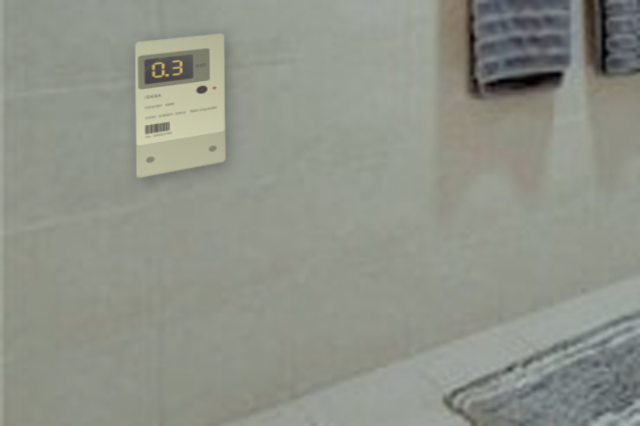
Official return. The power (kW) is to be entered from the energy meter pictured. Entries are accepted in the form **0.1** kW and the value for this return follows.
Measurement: **0.3** kW
